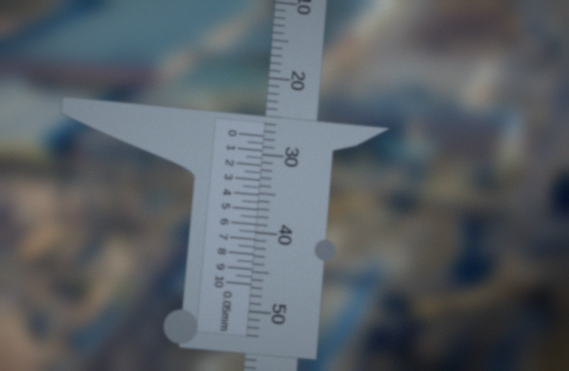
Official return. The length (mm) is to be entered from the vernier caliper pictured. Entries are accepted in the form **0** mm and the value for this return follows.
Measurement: **27.6** mm
